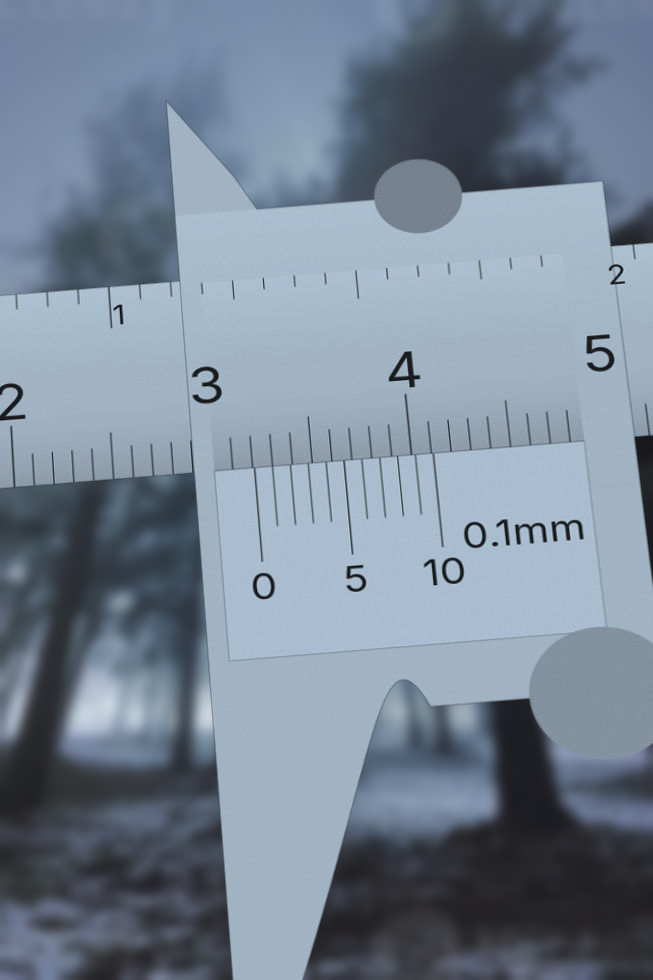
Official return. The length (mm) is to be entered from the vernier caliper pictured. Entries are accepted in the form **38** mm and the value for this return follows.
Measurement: **32.1** mm
